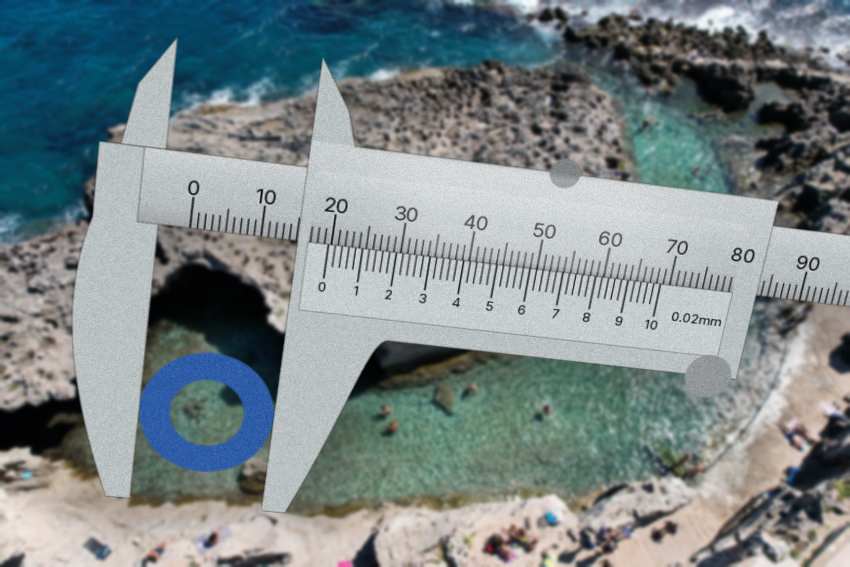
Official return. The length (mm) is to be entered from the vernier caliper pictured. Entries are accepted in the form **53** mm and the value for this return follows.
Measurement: **19.6** mm
